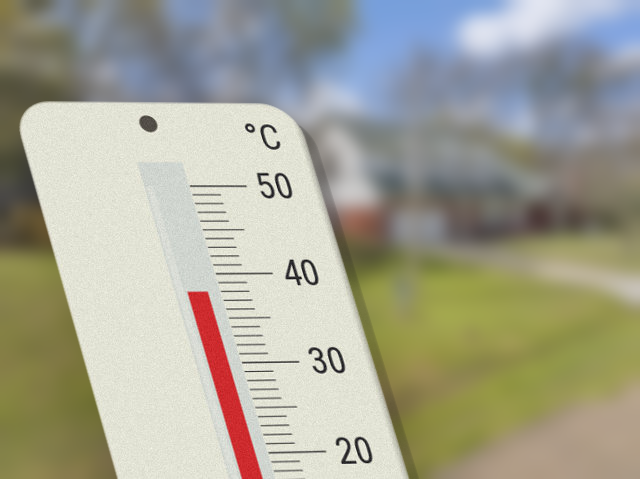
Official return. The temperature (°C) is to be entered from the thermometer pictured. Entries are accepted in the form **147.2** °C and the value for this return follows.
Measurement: **38** °C
